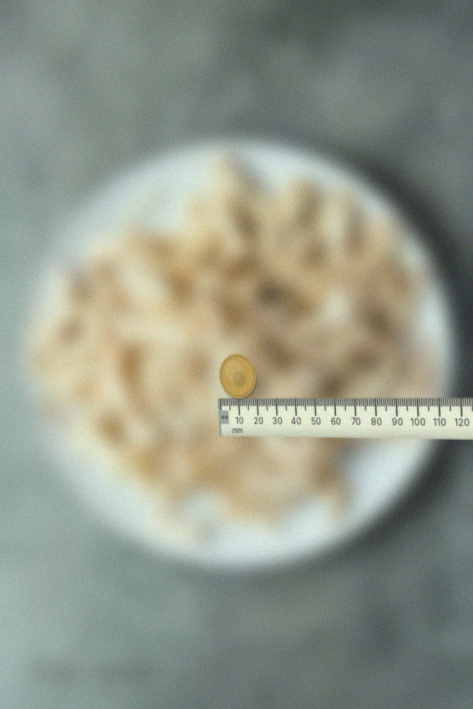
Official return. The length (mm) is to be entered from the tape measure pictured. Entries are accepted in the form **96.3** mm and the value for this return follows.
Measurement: **20** mm
